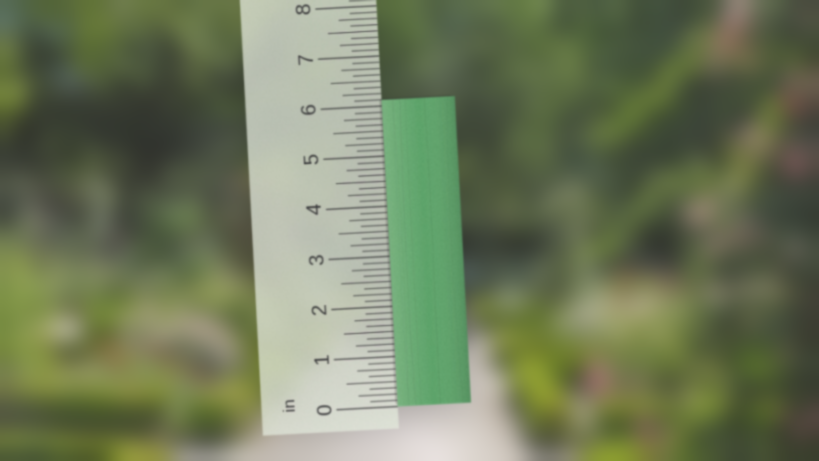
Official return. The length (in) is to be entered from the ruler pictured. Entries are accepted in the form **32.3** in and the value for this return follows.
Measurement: **6.125** in
